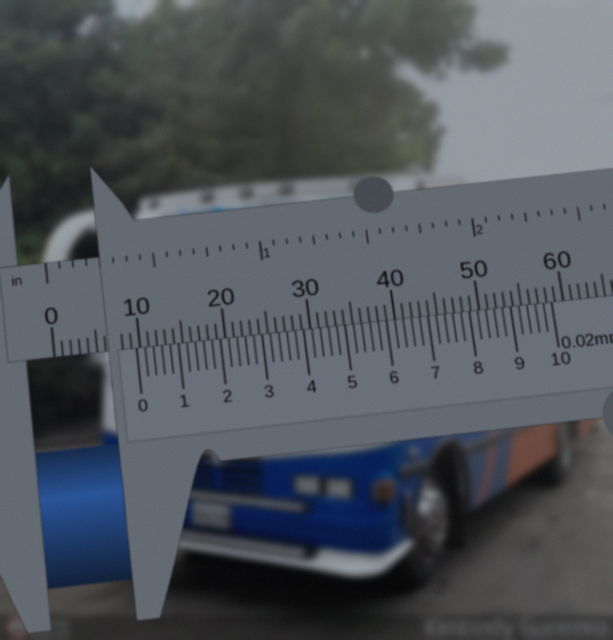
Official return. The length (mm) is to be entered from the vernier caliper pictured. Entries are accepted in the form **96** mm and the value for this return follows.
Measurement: **9.6** mm
